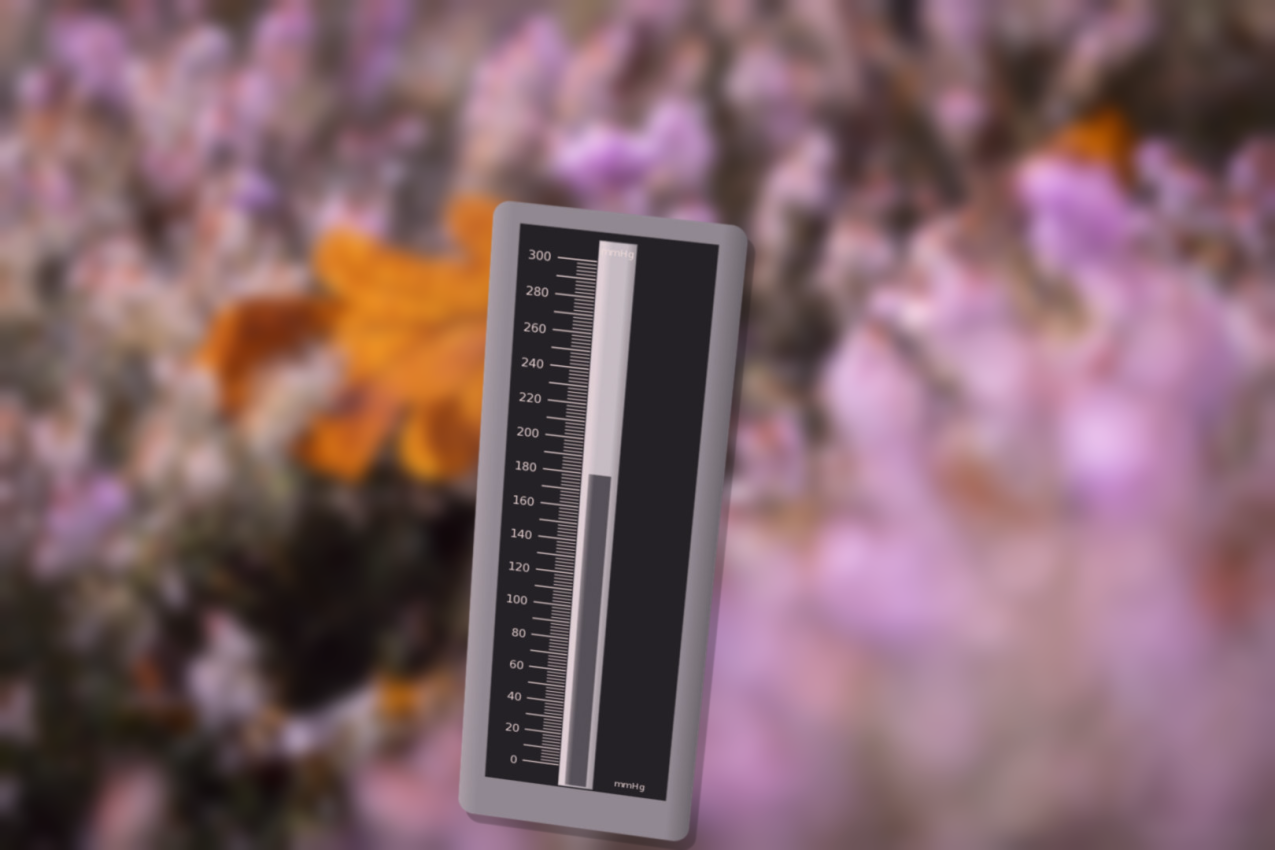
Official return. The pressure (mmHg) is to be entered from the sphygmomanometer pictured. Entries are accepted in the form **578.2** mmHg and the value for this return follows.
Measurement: **180** mmHg
